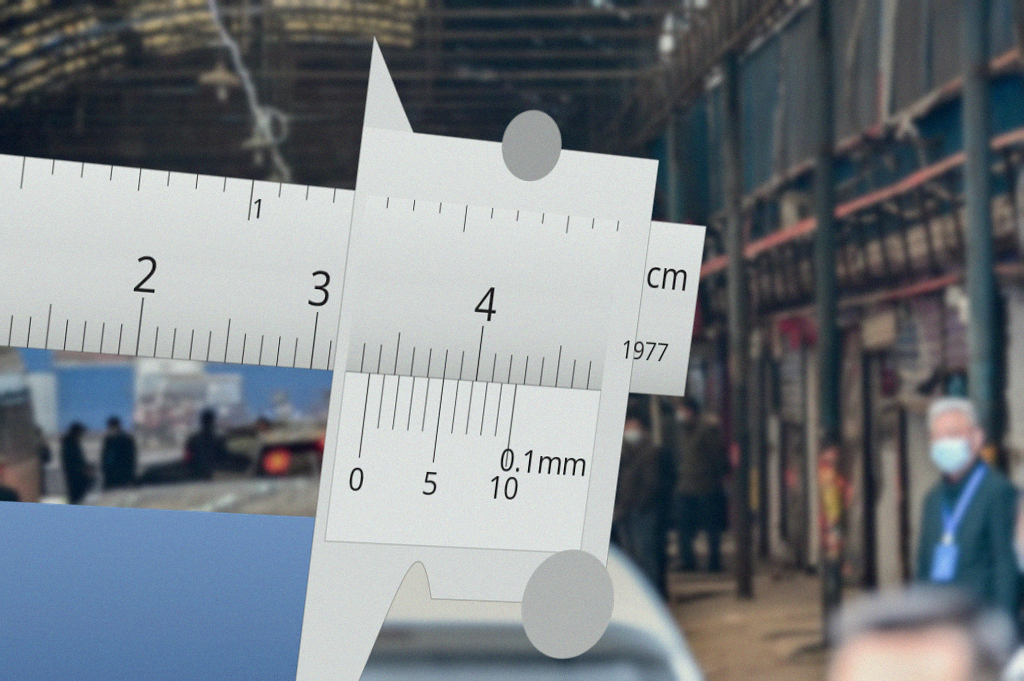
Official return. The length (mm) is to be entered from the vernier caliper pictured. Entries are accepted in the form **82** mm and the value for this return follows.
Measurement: **33.5** mm
